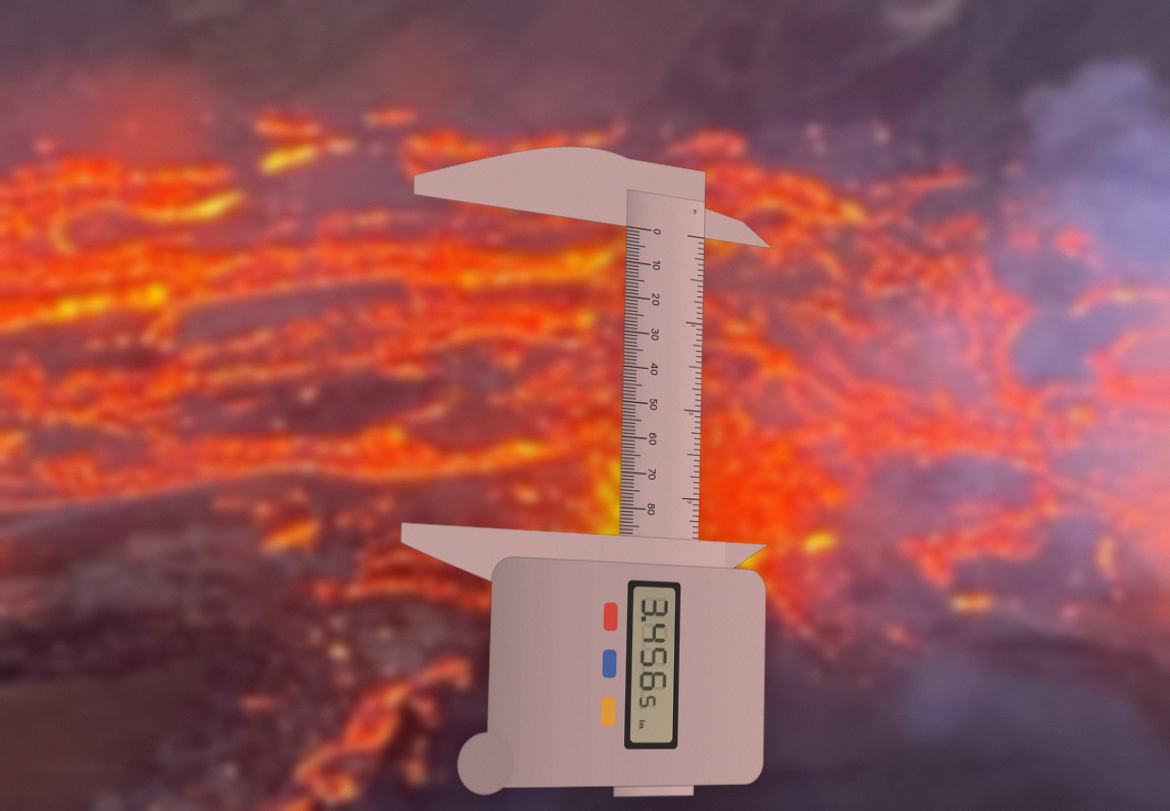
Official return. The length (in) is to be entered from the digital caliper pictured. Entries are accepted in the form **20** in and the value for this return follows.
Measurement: **3.4565** in
